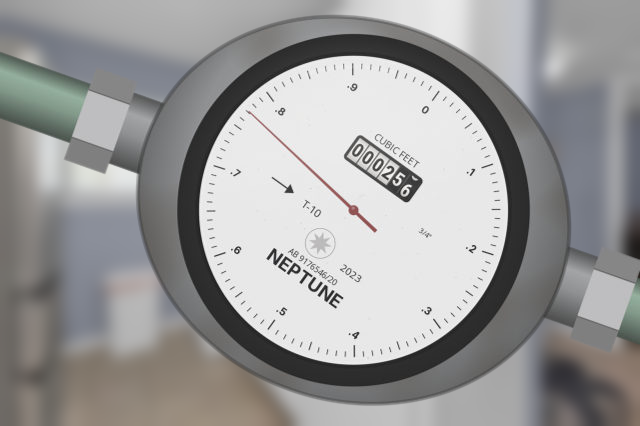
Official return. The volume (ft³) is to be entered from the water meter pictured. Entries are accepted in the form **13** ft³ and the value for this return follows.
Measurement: **255.77** ft³
